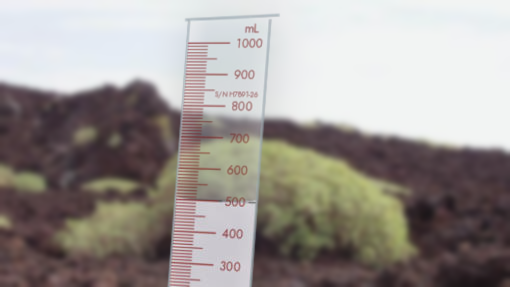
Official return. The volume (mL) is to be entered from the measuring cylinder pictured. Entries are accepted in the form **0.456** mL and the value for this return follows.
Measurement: **500** mL
